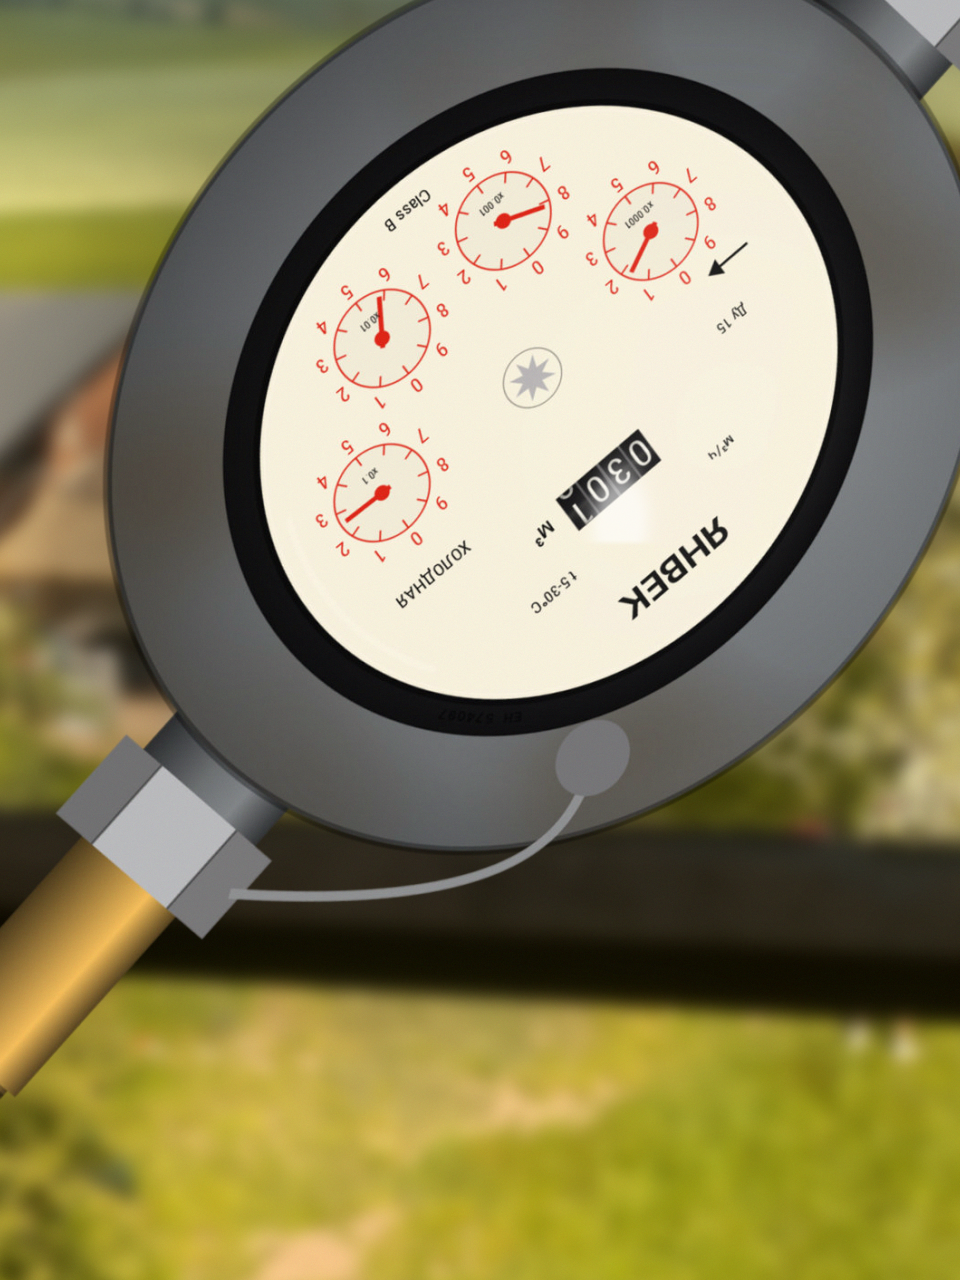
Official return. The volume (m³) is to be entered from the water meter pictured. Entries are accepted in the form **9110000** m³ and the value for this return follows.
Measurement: **301.2581** m³
